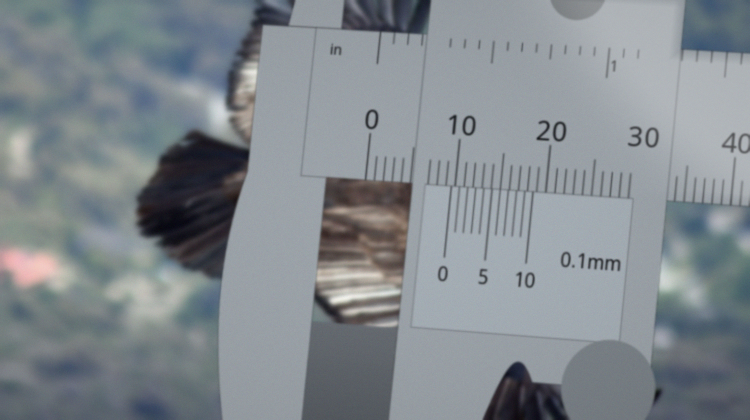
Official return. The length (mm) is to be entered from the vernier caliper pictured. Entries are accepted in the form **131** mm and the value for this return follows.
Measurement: **9.6** mm
